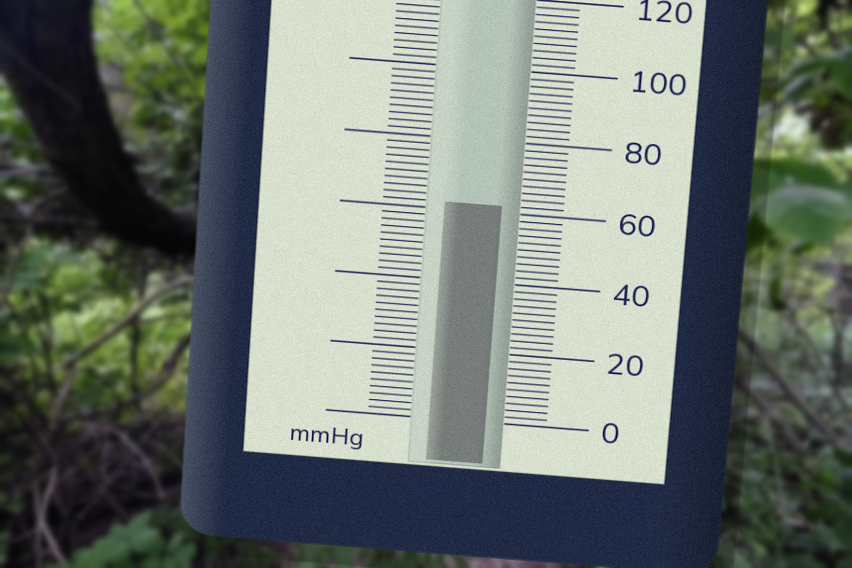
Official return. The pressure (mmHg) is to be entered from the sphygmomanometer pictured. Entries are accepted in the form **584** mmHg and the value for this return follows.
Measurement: **62** mmHg
